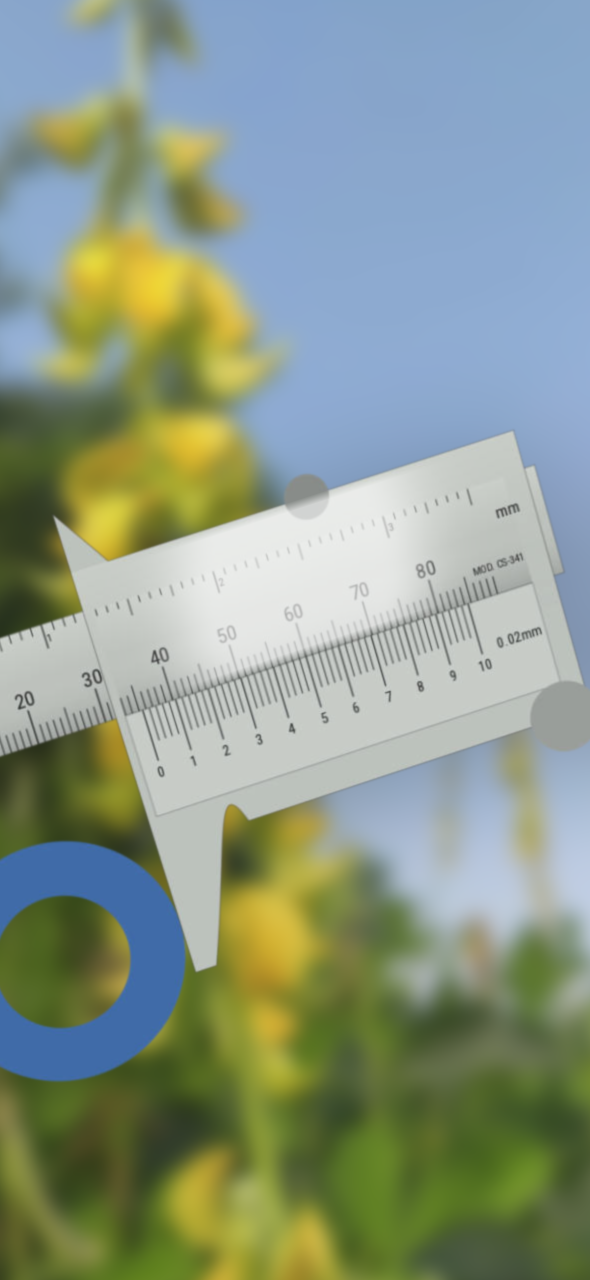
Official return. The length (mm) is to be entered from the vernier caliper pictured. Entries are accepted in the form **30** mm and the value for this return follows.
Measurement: **35.5** mm
